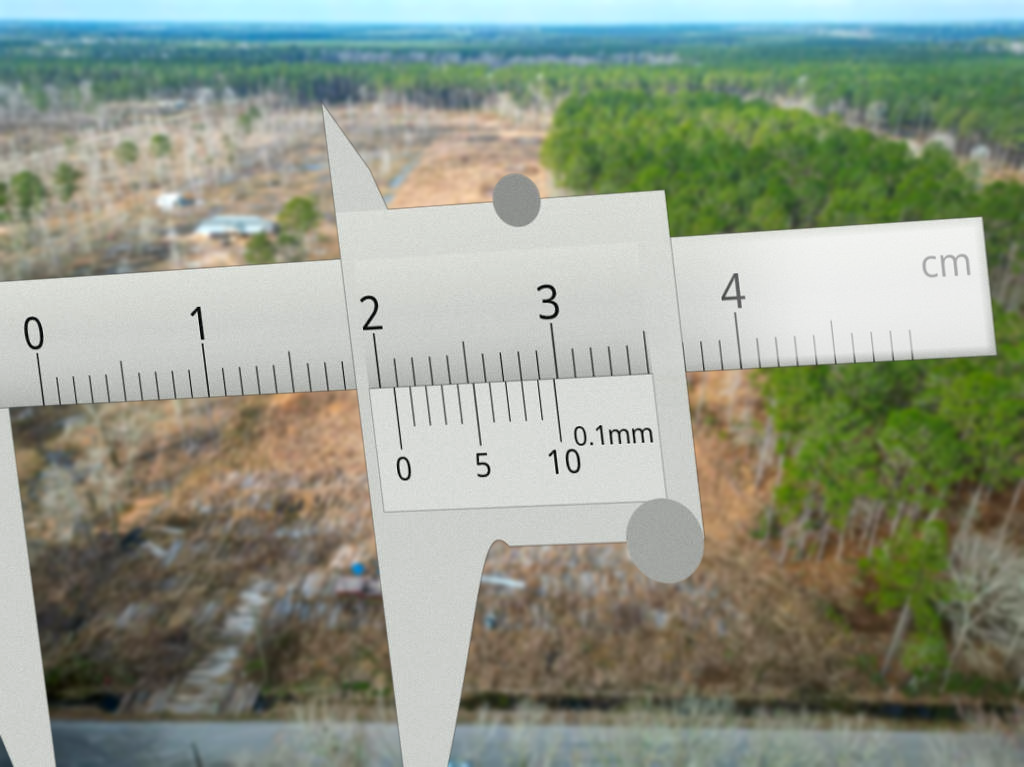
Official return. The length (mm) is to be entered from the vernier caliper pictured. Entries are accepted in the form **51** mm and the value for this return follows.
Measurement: **20.8** mm
